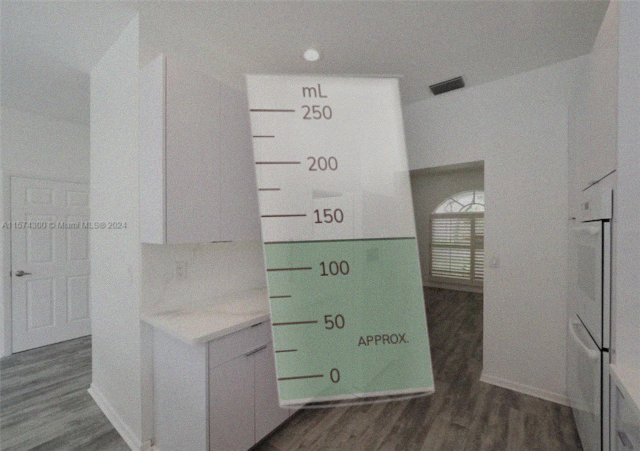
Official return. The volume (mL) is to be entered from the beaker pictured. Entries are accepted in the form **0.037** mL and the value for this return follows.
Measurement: **125** mL
